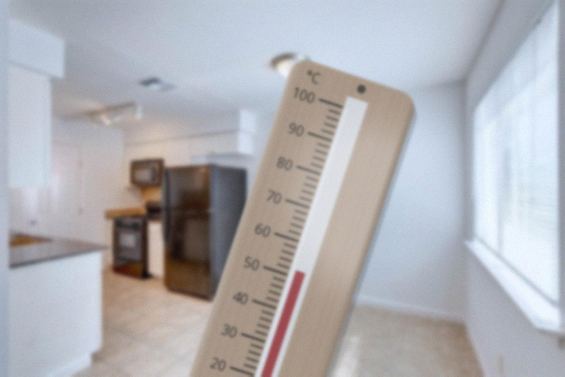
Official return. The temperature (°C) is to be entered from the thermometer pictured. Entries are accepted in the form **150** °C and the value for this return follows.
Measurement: **52** °C
